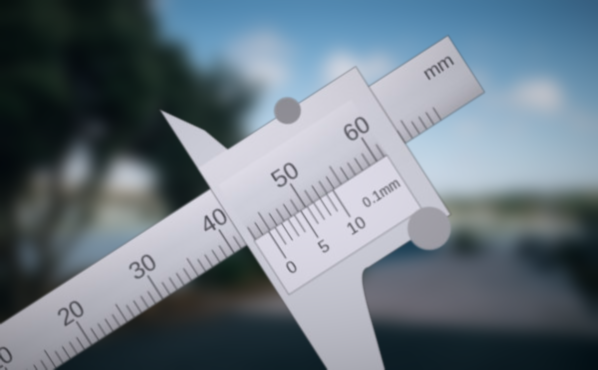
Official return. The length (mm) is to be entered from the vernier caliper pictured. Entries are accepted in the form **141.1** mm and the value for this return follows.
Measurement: **44.8** mm
